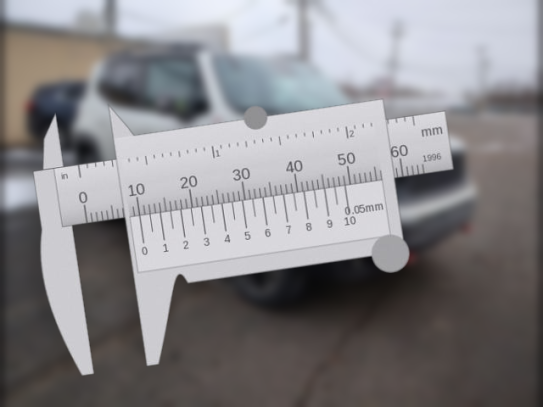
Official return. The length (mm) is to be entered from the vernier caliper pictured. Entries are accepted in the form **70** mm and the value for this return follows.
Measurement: **10.0** mm
